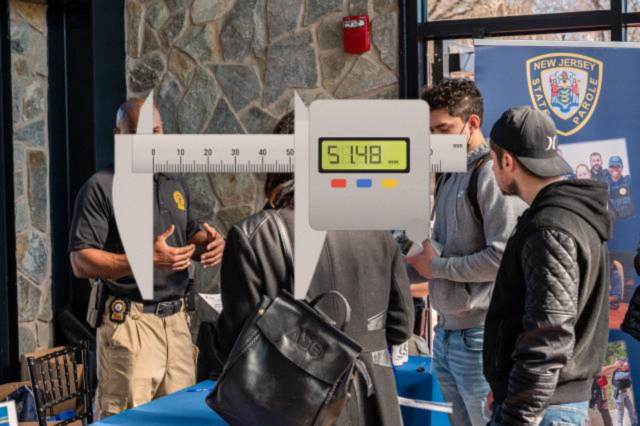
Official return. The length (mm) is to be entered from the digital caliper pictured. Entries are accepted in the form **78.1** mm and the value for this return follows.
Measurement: **51.48** mm
